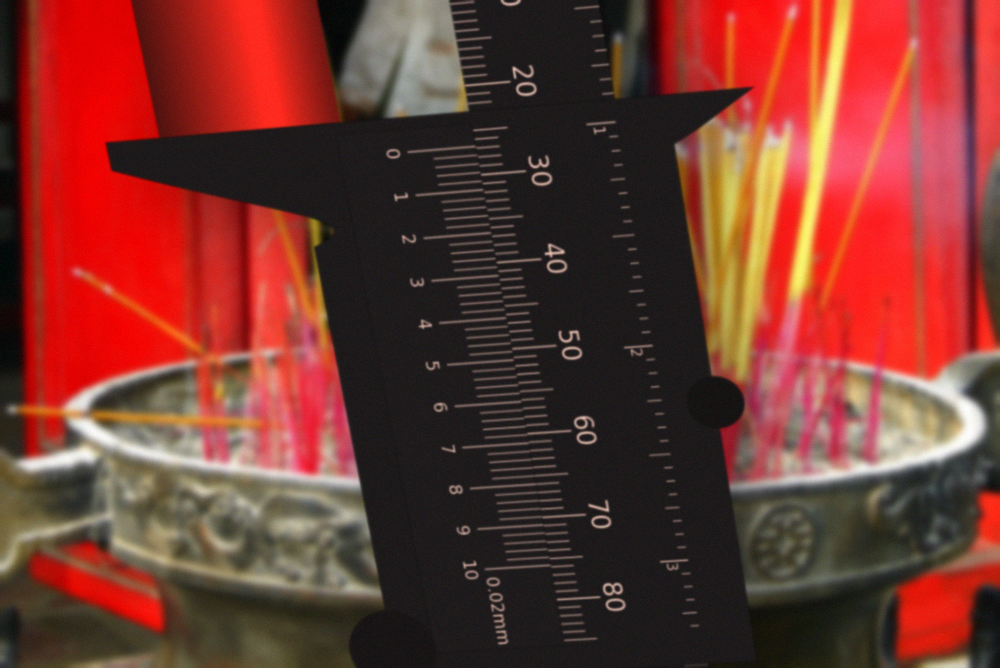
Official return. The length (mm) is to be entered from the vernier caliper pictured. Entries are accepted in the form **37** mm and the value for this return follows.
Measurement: **26.8** mm
